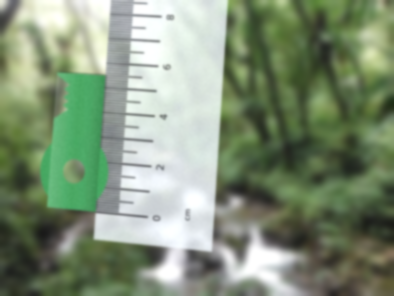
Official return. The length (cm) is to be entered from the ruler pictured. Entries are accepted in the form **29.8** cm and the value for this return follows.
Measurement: **5.5** cm
